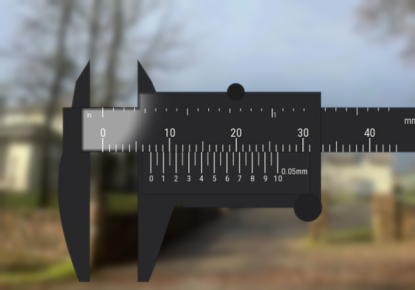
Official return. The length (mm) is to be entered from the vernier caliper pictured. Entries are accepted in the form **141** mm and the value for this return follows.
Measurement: **7.2** mm
